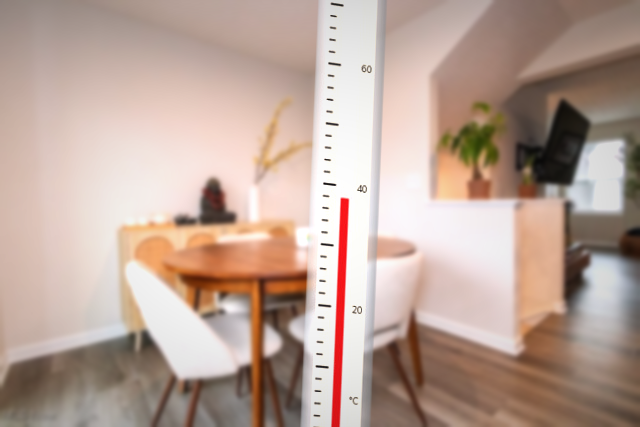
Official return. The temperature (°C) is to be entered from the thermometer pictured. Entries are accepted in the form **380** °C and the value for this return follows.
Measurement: **38** °C
